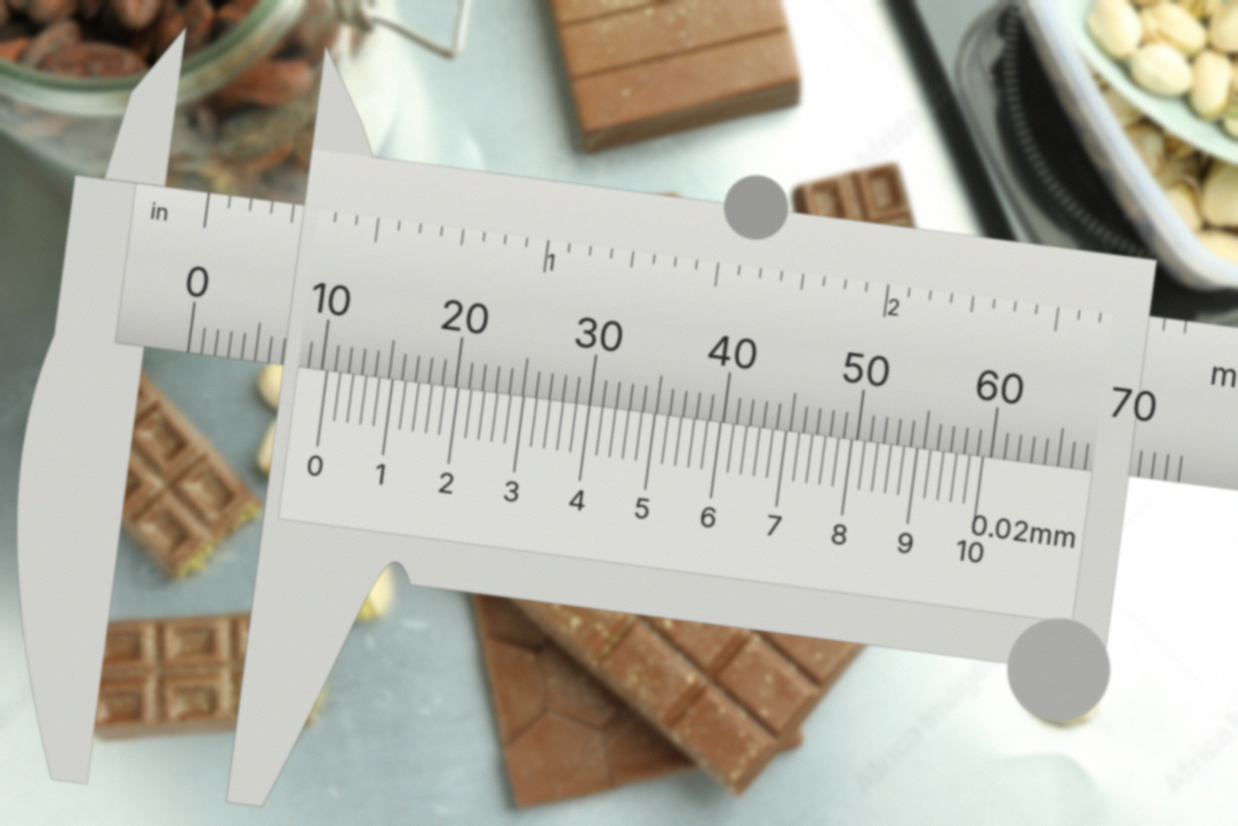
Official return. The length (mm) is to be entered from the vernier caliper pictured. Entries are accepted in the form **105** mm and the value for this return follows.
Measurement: **10.4** mm
